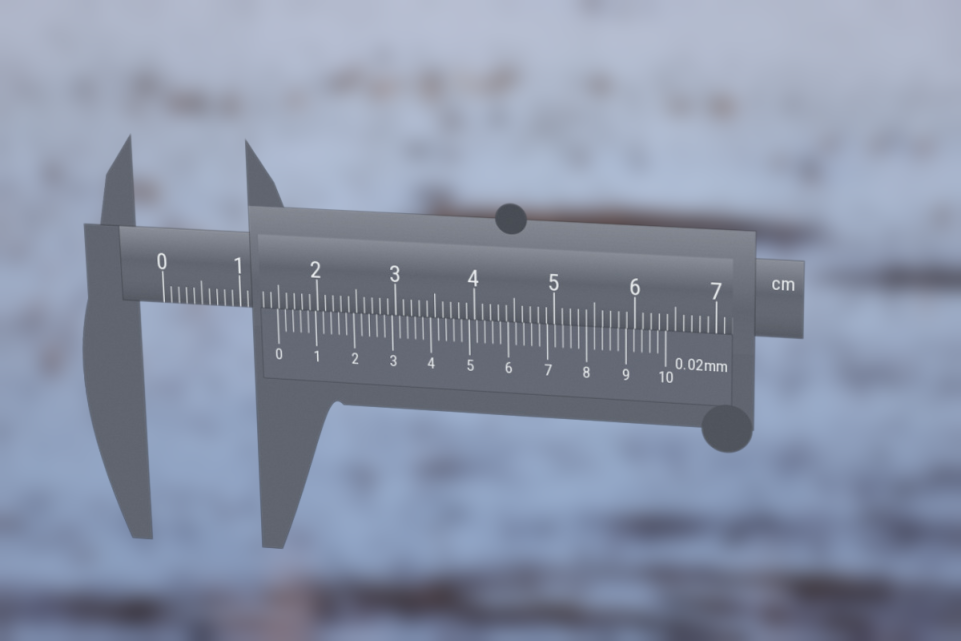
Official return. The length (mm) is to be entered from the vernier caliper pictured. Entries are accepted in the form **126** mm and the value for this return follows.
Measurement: **14.8** mm
